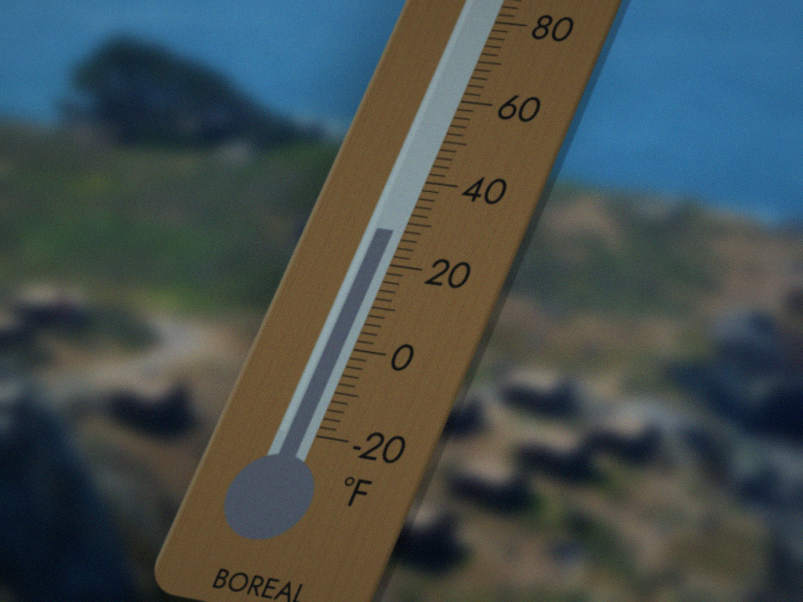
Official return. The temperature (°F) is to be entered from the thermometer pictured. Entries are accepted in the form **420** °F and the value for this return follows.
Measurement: **28** °F
